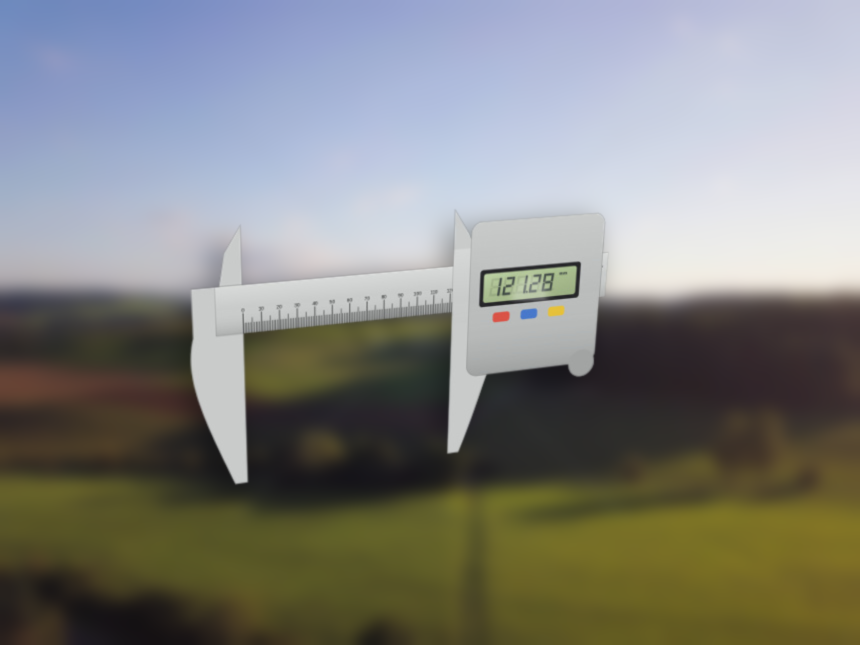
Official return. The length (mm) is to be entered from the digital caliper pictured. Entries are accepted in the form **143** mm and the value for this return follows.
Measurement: **121.28** mm
